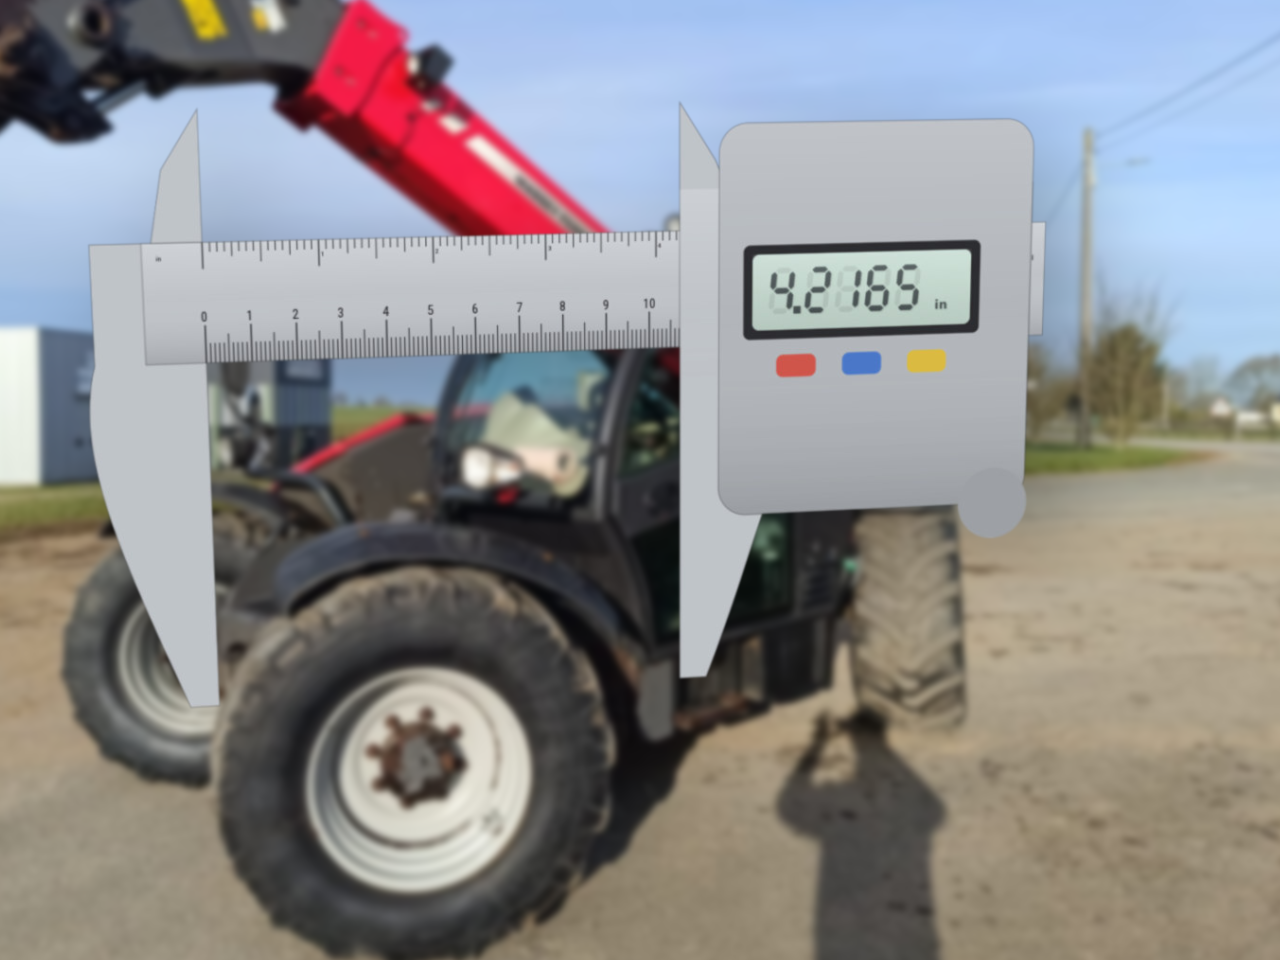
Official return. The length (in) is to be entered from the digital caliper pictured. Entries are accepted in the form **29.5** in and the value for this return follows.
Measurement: **4.2165** in
